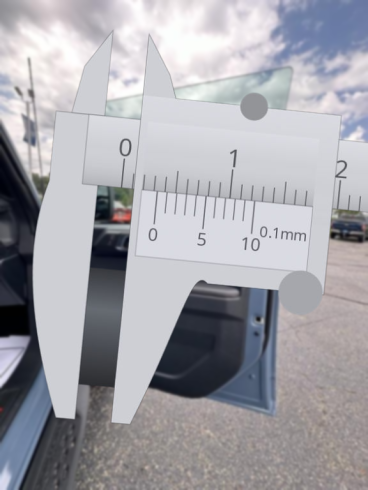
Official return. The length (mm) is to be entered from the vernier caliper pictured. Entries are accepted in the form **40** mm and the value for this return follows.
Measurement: **3.3** mm
